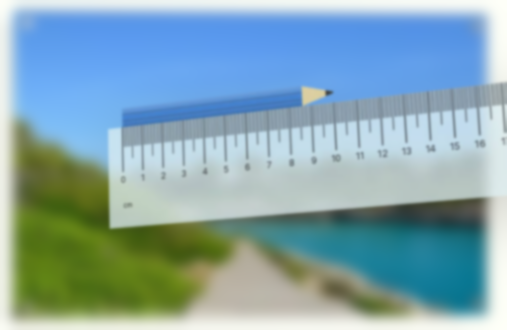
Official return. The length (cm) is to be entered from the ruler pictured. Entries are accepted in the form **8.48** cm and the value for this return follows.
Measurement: **10** cm
